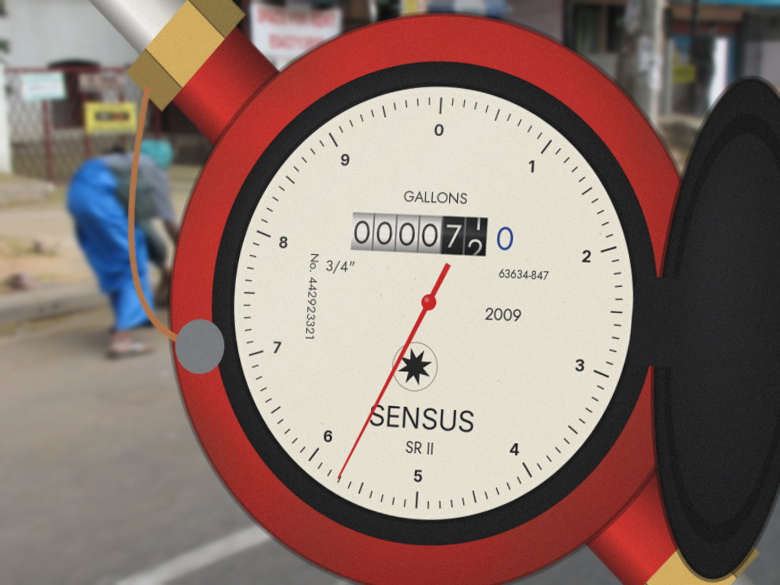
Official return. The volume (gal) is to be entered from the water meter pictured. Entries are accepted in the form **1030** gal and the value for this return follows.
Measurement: **715.7** gal
